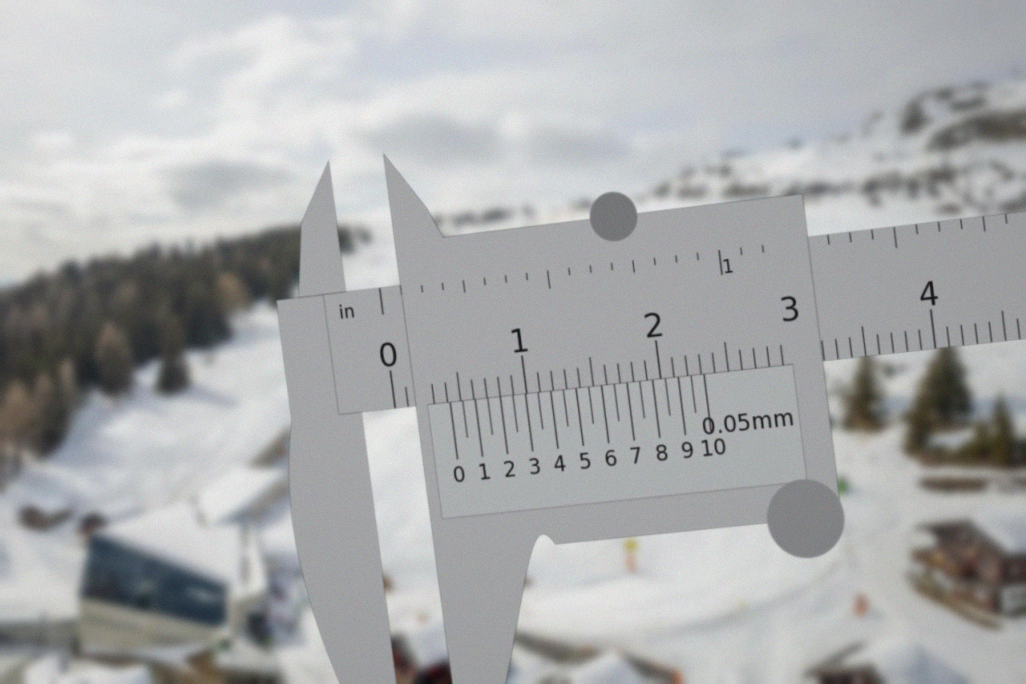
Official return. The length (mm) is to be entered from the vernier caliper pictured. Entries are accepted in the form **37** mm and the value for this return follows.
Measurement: **4.2** mm
